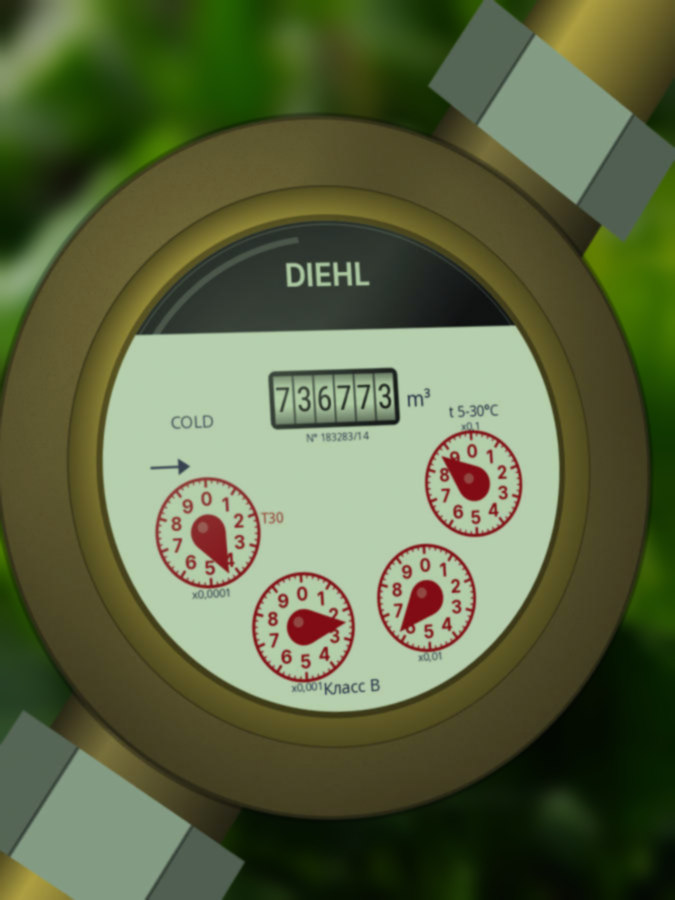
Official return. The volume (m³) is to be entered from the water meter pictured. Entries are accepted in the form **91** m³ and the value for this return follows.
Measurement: **736773.8624** m³
